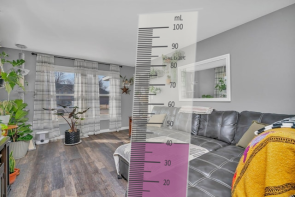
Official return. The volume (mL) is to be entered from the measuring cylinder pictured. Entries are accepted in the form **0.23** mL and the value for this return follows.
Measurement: **40** mL
